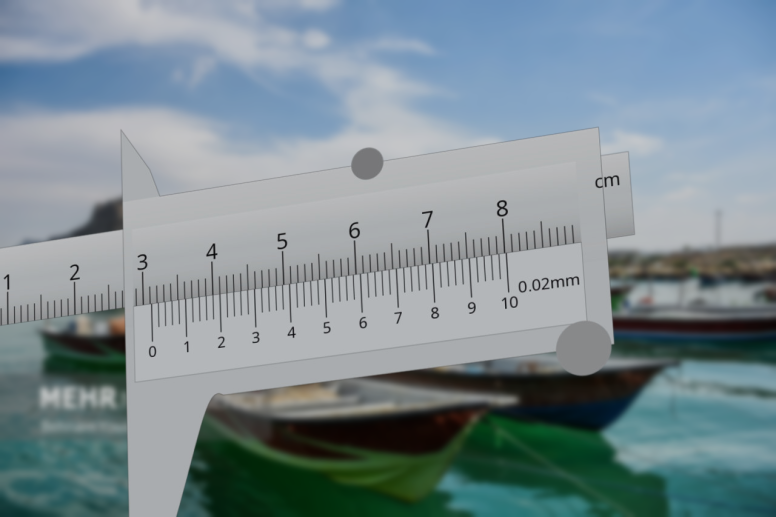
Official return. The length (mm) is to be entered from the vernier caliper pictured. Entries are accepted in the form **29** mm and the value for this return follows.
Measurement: **31.2** mm
